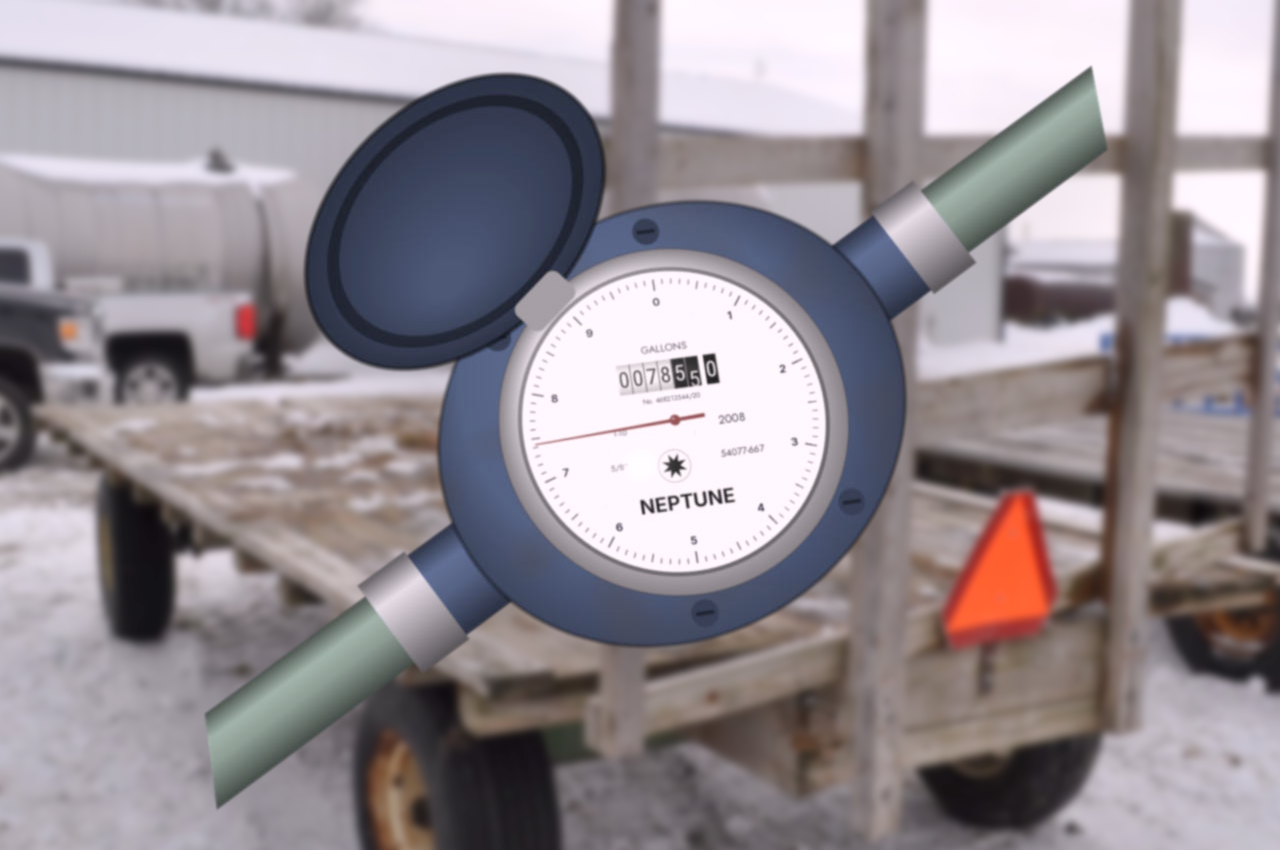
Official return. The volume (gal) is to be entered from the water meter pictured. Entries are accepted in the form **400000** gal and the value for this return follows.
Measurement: **78547.4** gal
